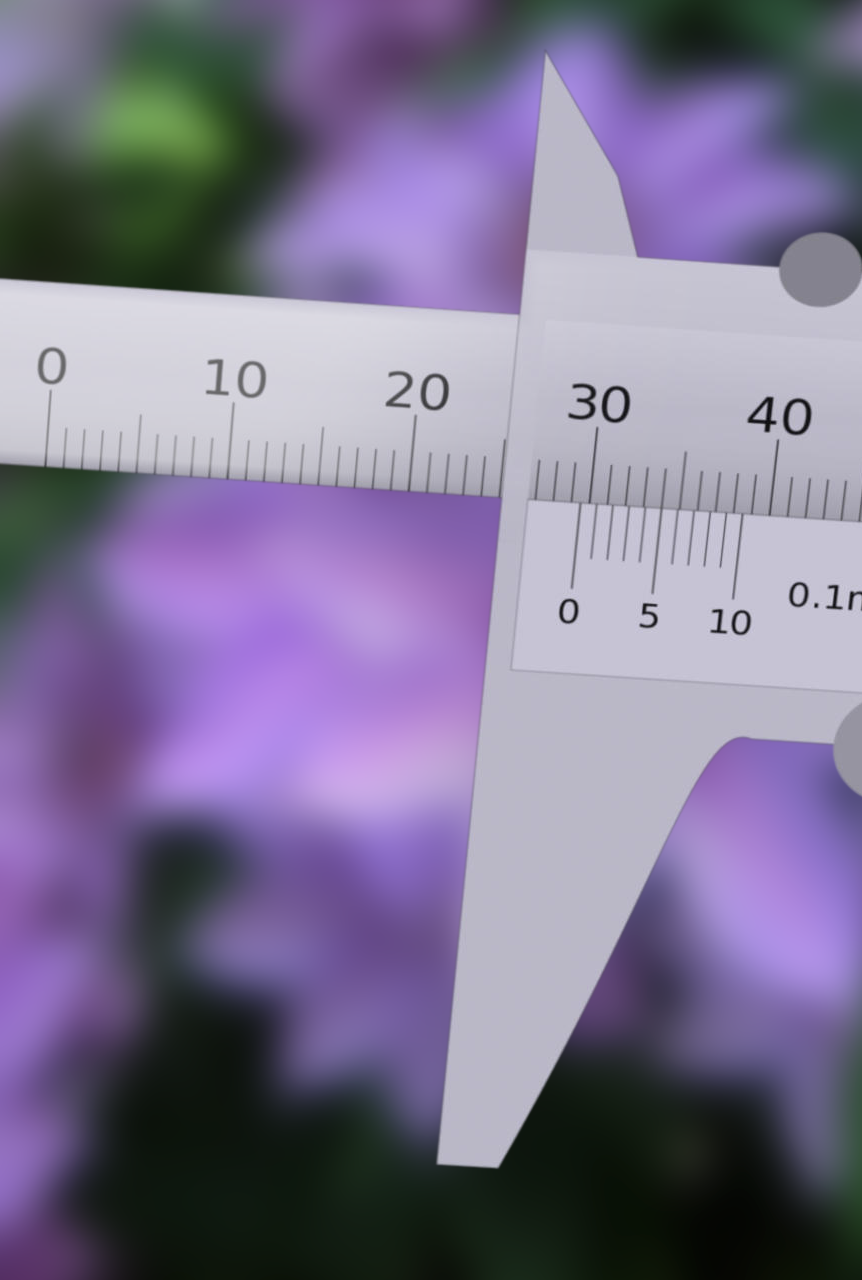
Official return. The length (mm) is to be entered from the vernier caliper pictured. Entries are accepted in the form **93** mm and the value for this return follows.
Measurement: **29.5** mm
